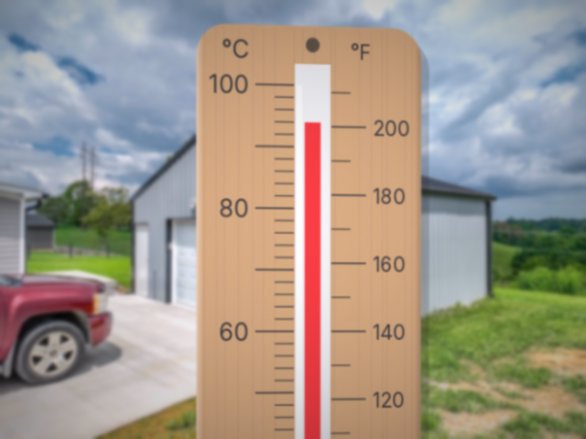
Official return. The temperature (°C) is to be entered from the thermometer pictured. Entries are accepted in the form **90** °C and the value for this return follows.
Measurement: **94** °C
